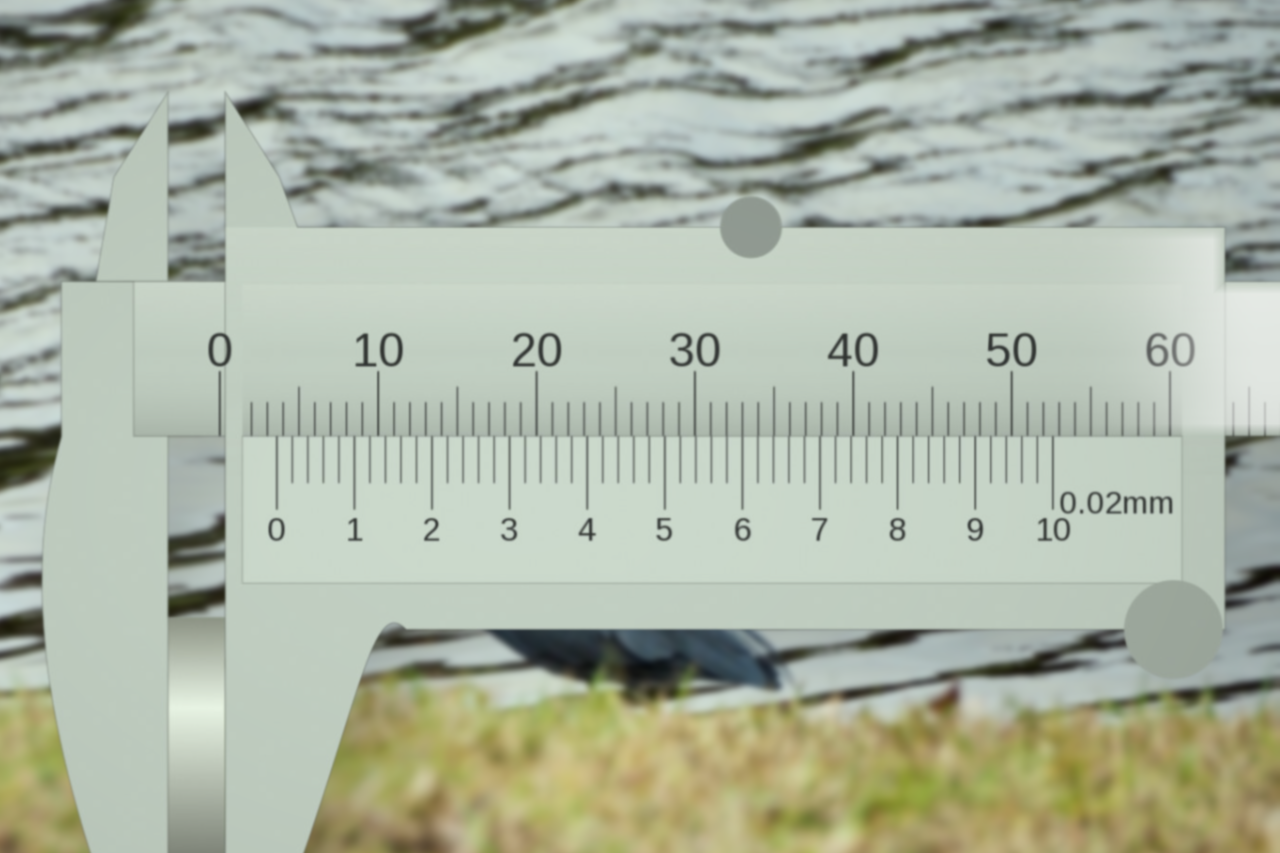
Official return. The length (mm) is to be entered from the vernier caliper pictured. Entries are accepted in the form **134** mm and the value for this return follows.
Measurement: **3.6** mm
